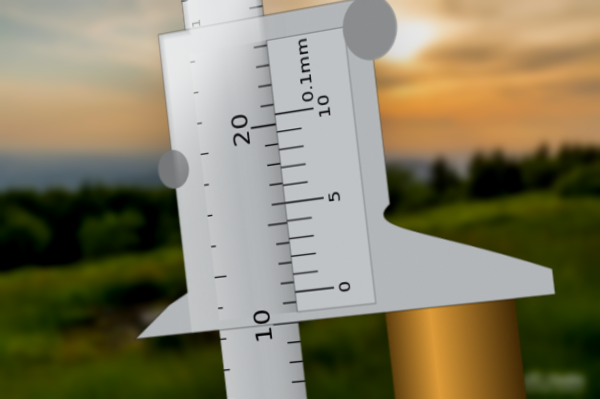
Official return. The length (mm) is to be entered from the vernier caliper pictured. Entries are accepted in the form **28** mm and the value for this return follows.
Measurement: **11.5** mm
